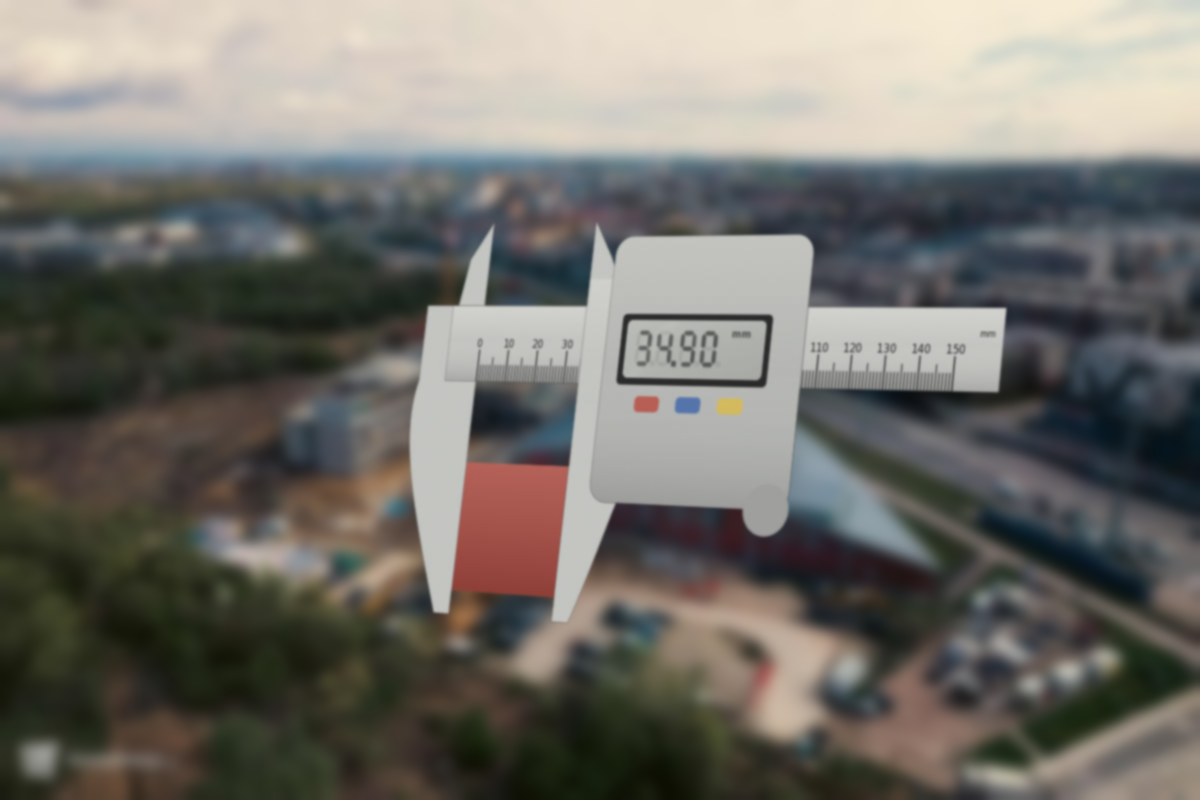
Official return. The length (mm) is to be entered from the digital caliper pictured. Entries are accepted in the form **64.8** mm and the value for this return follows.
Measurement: **34.90** mm
